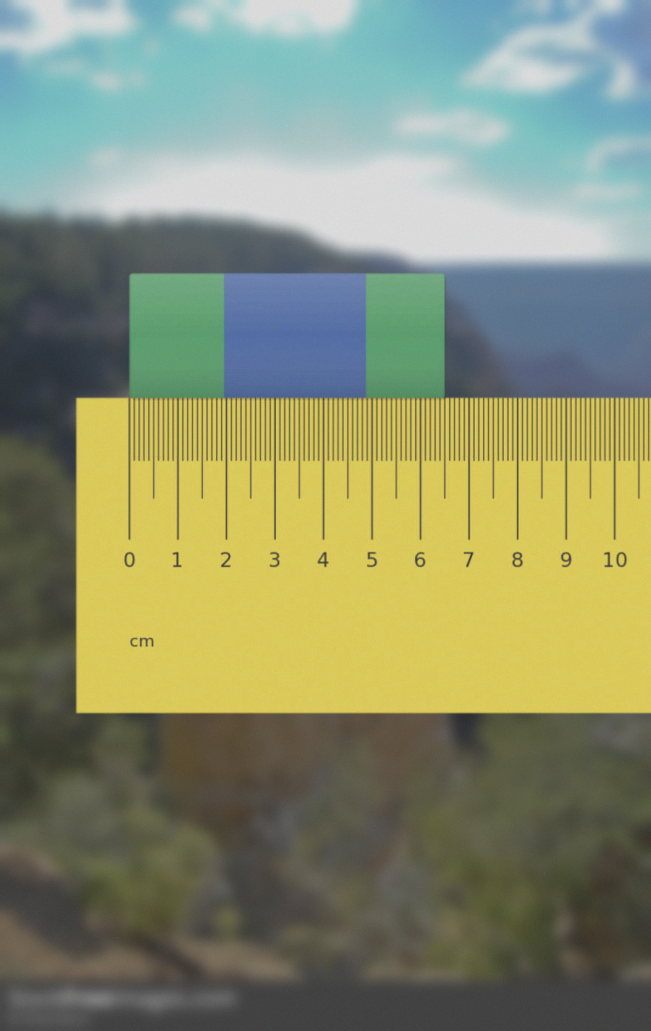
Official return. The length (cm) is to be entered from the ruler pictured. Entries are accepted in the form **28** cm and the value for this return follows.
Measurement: **6.5** cm
